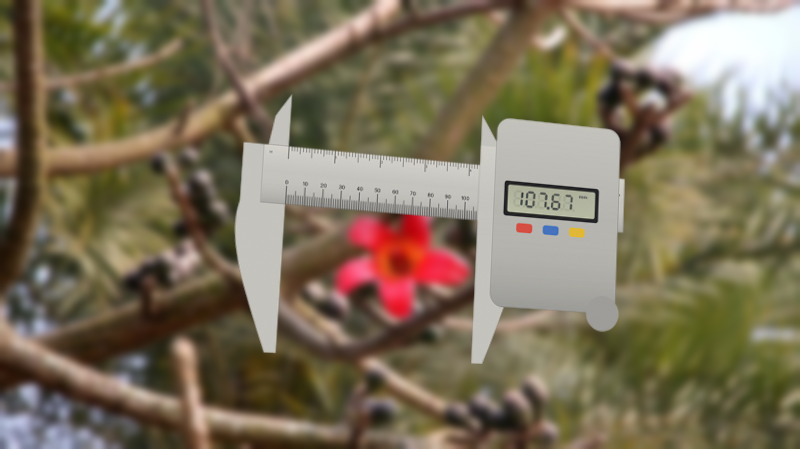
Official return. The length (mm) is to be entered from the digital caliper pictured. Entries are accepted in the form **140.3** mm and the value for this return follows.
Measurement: **107.67** mm
